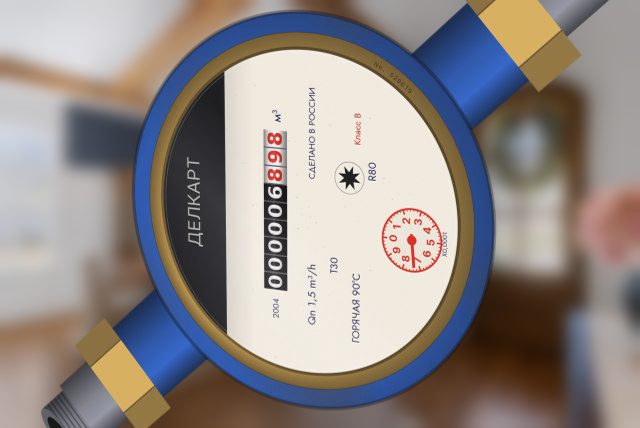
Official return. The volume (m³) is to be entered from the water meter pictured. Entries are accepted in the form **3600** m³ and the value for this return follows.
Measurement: **6.8987** m³
